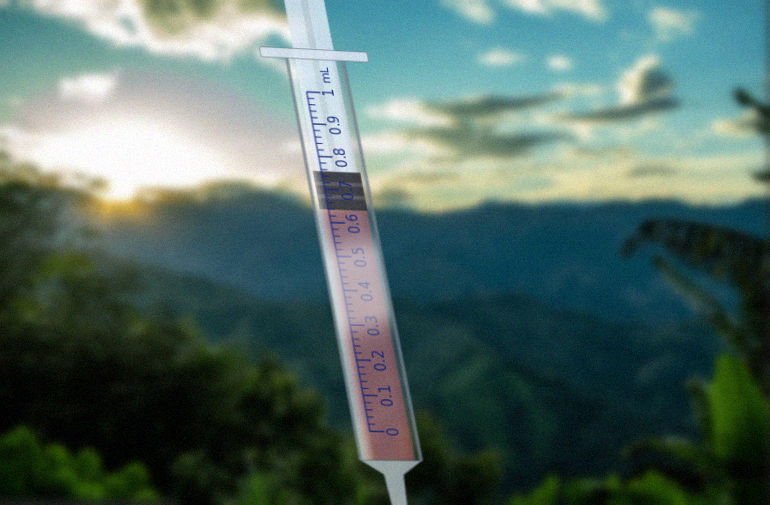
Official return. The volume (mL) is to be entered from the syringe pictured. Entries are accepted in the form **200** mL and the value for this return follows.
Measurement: **0.64** mL
